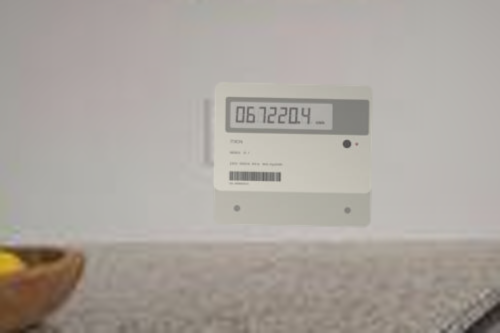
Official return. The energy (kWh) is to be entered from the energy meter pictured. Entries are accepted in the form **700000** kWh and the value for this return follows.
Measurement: **67220.4** kWh
